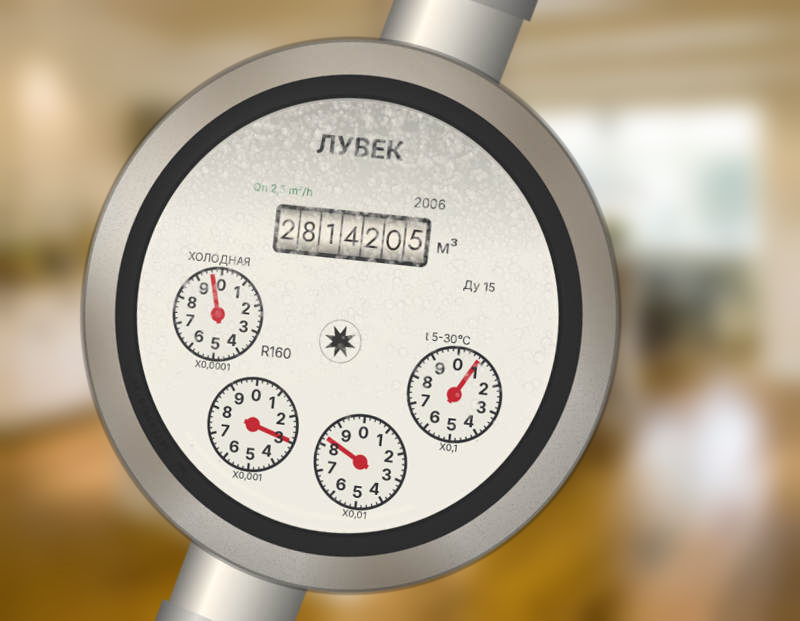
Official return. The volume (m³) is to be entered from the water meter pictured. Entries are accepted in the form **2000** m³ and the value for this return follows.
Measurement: **2814205.0829** m³
